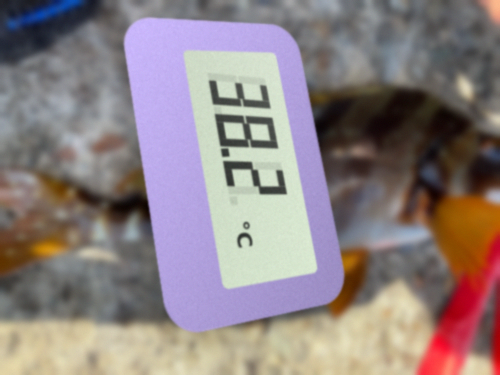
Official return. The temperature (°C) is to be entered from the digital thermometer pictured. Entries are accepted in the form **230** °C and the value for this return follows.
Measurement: **38.2** °C
